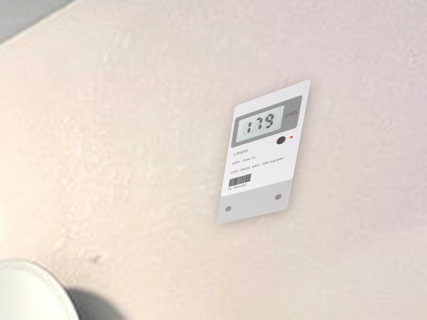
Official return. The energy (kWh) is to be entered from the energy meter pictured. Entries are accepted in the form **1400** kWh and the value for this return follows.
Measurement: **179** kWh
